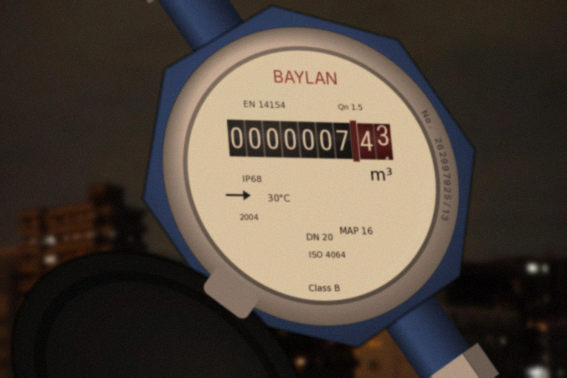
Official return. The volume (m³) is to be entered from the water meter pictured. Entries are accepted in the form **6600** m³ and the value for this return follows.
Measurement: **7.43** m³
